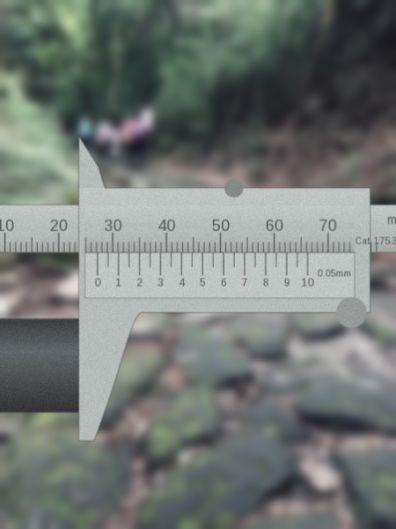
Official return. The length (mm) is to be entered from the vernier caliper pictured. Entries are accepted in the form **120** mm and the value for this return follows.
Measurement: **27.2** mm
